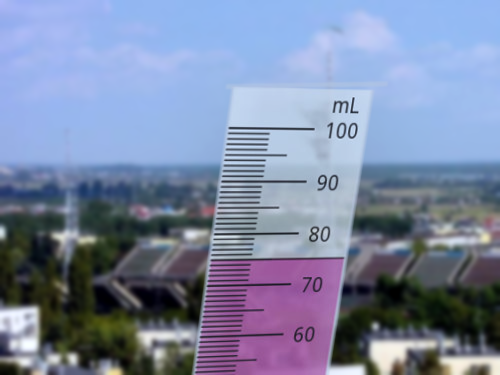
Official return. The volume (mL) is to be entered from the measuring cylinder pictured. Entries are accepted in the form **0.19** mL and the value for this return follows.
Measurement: **75** mL
